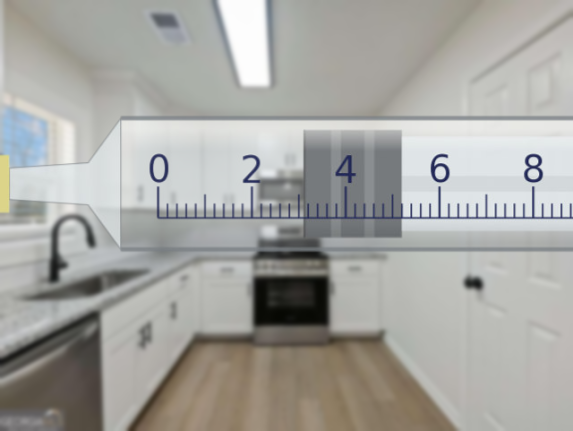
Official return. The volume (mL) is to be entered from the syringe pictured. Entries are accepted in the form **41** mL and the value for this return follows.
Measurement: **3.1** mL
